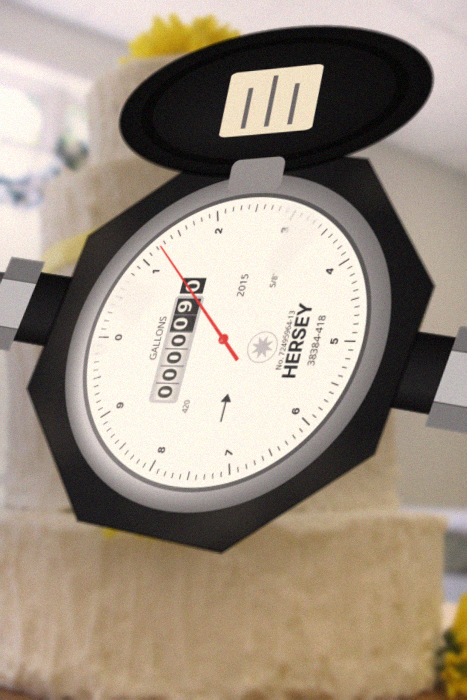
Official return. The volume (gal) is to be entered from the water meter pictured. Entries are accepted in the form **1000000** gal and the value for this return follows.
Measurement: **91.2** gal
